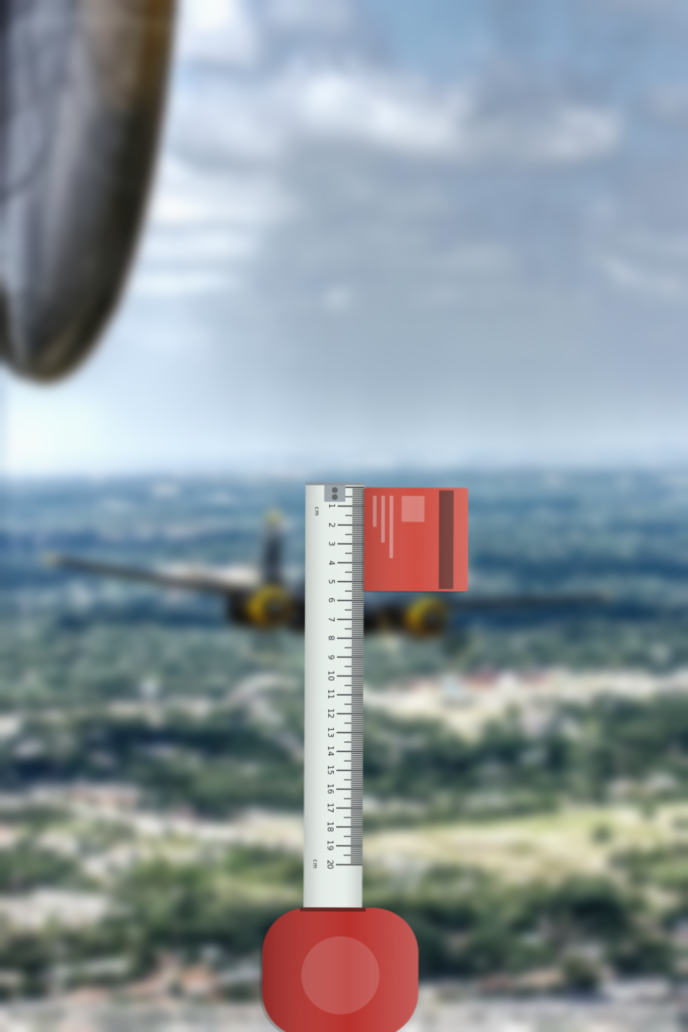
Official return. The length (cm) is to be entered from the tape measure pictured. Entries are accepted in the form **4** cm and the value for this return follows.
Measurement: **5.5** cm
